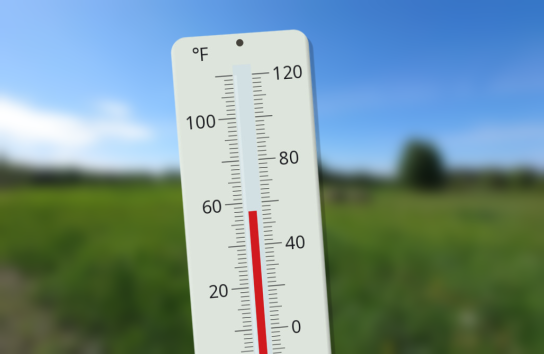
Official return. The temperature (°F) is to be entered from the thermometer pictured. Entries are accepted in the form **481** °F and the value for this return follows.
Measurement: **56** °F
